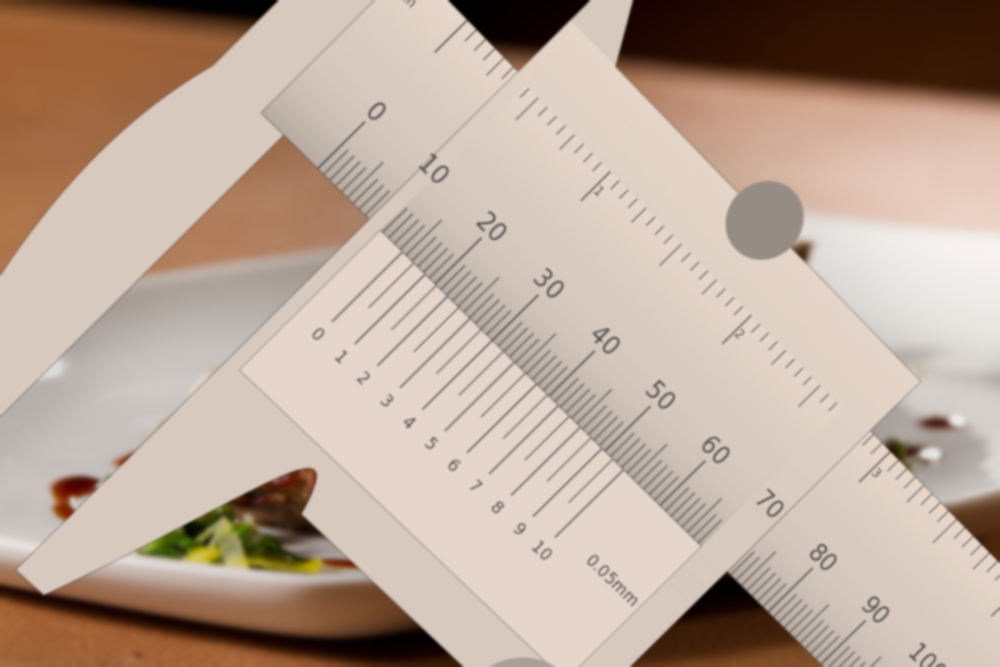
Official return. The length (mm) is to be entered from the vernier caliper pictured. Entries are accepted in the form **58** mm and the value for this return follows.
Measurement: **14.4** mm
